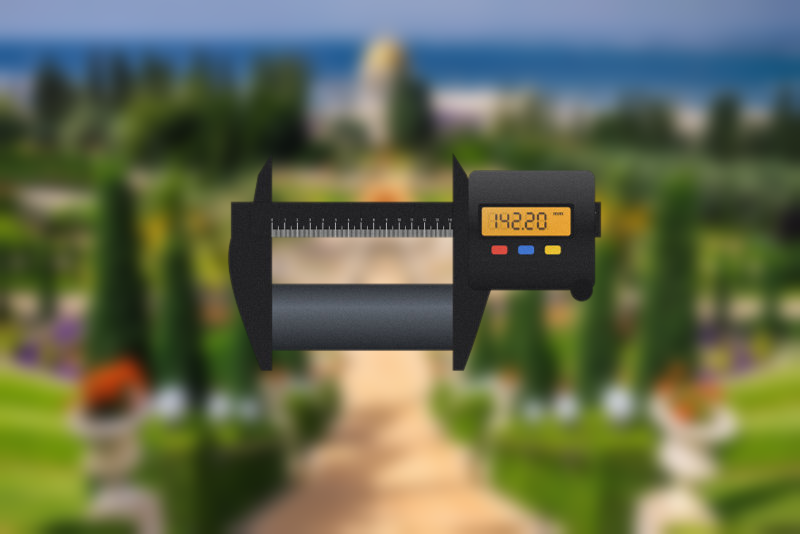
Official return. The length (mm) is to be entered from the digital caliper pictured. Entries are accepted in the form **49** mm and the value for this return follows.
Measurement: **142.20** mm
